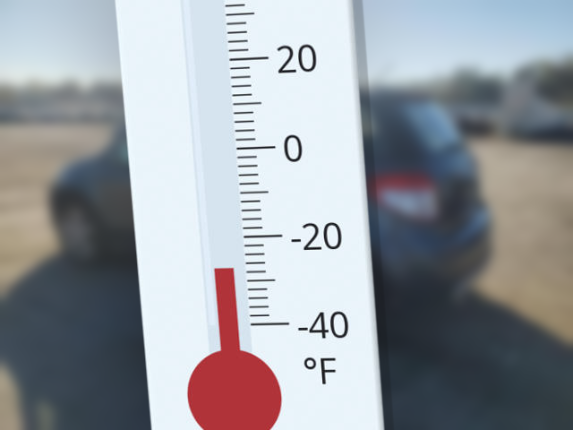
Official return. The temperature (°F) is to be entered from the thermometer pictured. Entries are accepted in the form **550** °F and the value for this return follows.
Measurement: **-27** °F
